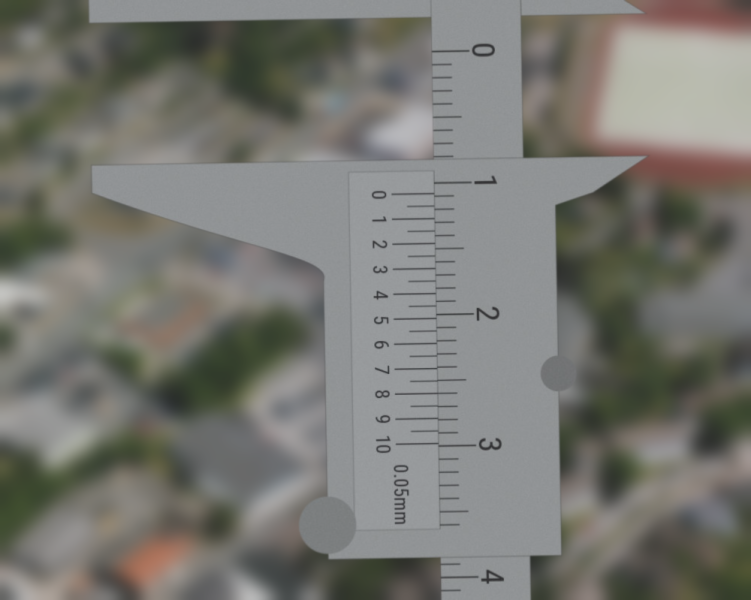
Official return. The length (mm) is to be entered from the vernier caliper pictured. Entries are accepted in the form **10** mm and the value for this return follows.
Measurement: **10.8** mm
